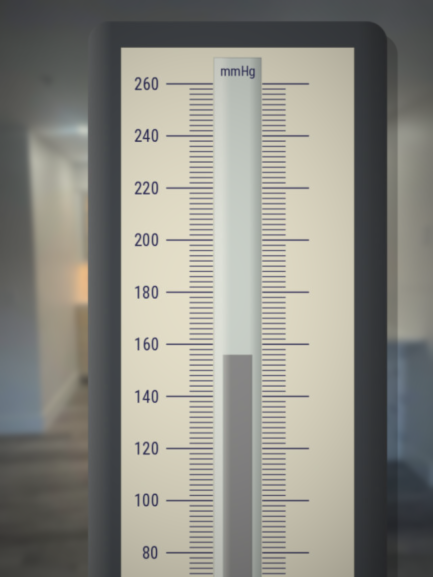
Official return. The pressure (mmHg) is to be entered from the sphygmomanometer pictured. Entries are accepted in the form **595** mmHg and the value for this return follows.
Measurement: **156** mmHg
